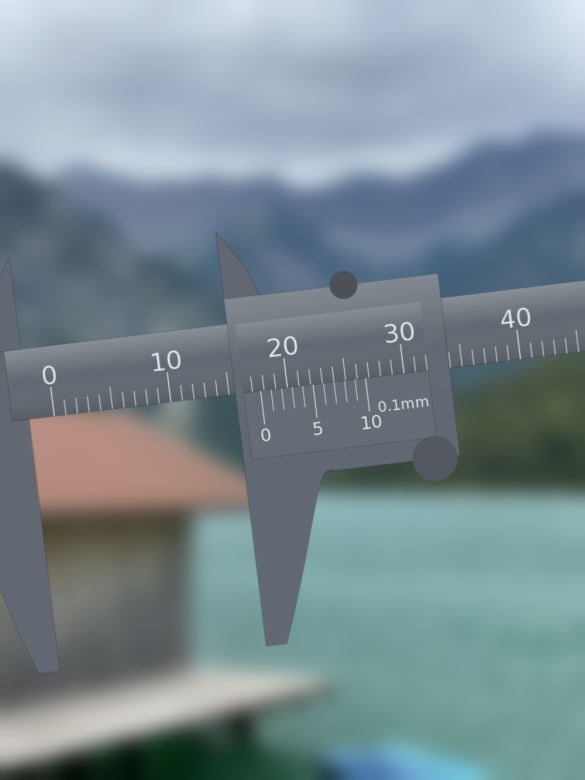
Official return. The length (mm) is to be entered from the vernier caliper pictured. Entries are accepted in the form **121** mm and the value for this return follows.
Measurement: **17.7** mm
